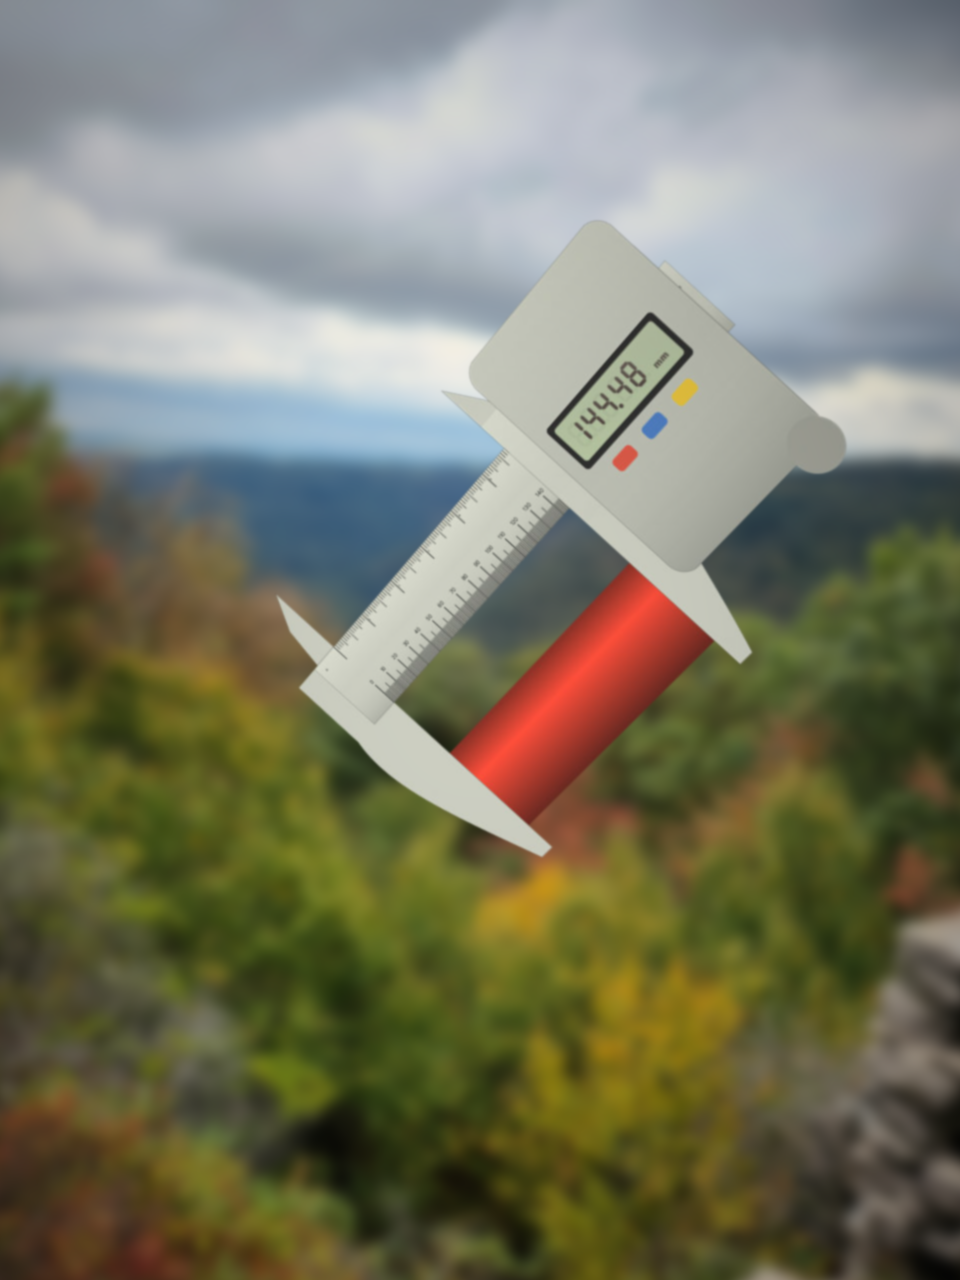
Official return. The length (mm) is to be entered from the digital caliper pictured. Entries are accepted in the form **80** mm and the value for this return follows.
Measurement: **144.48** mm
